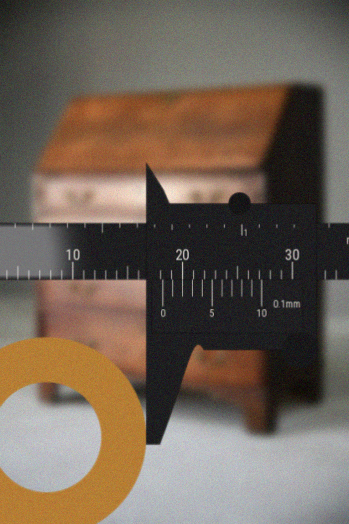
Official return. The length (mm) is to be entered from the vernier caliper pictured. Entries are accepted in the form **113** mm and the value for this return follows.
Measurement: **18.2** mm
